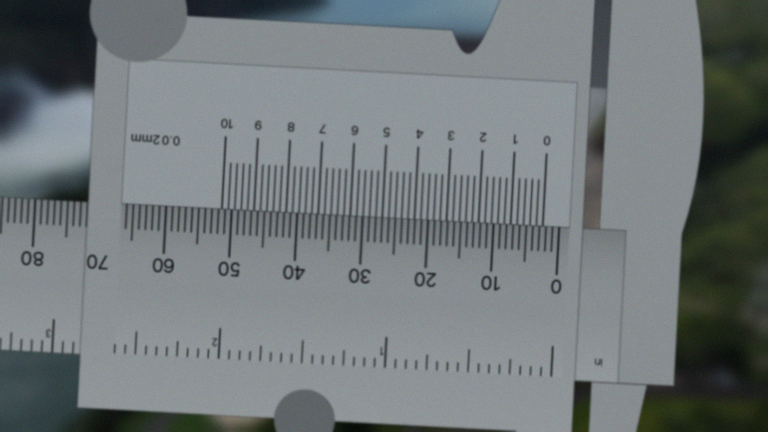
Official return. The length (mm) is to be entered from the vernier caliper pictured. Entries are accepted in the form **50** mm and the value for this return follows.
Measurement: **2.5** mm
